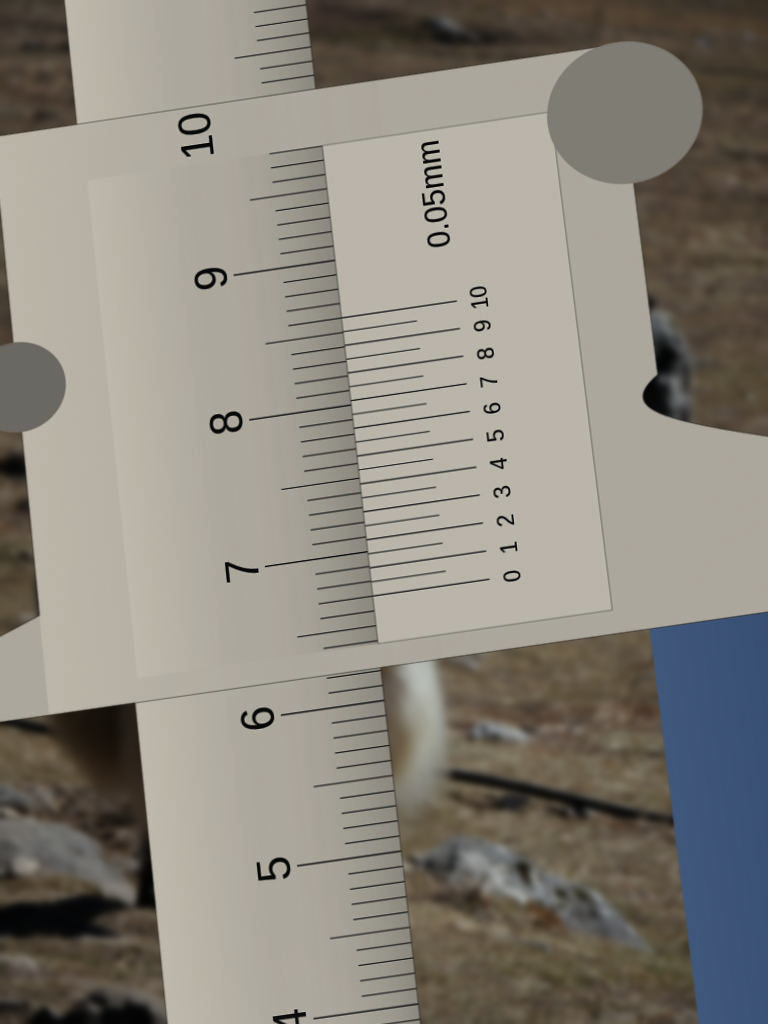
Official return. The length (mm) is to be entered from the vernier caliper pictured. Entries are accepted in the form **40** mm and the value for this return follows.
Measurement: **67.0** mm
